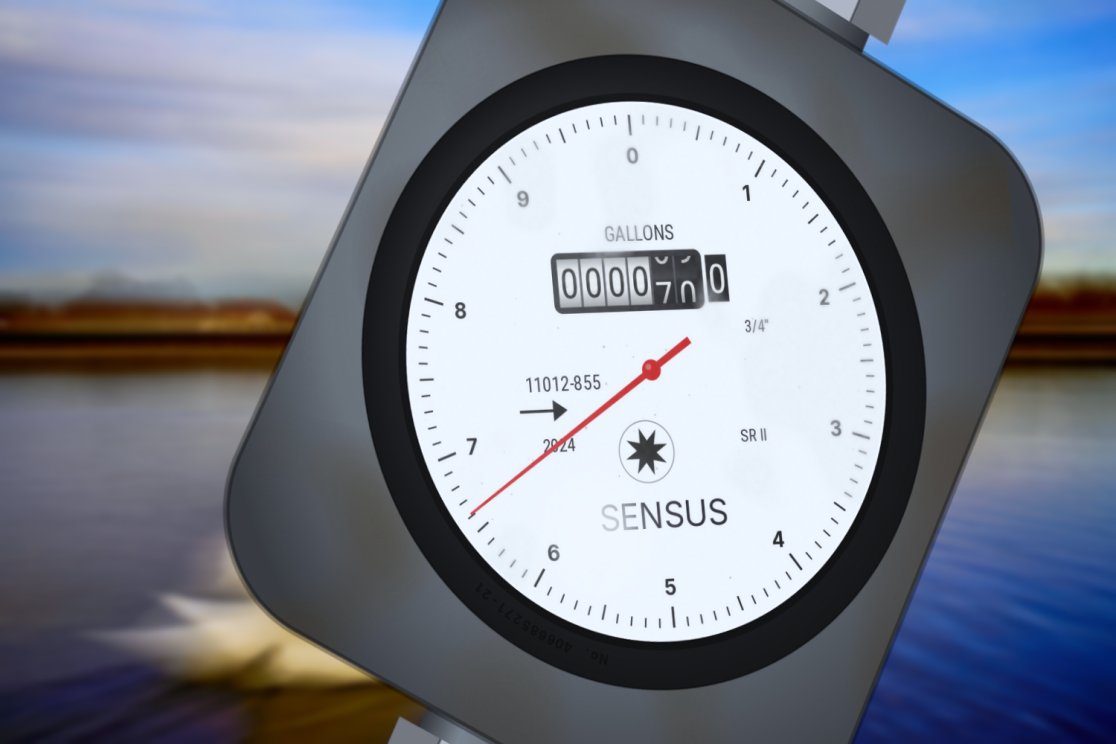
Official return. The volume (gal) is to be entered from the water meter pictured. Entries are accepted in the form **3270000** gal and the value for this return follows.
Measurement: **696.6** gal
